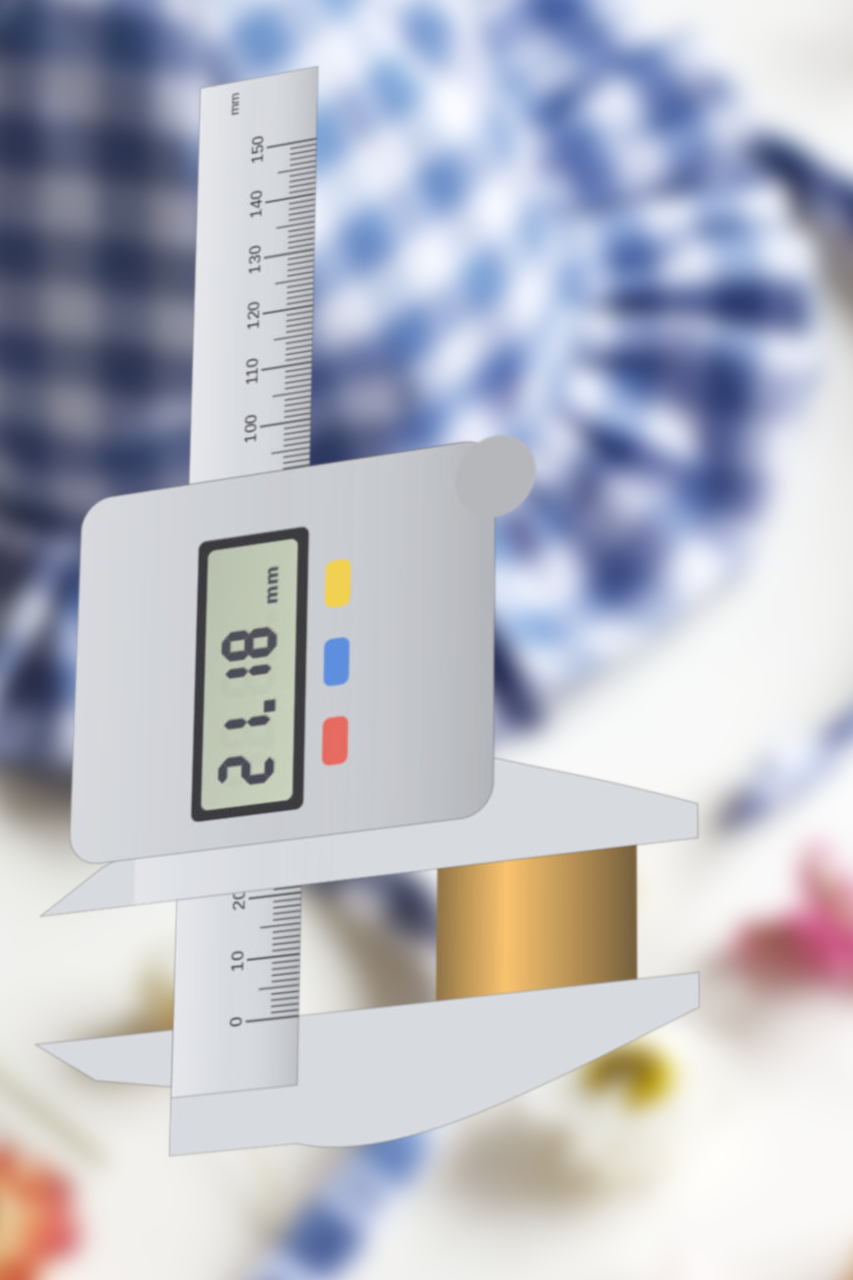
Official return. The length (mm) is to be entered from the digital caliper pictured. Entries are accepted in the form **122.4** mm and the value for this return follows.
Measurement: **21.18** mm
